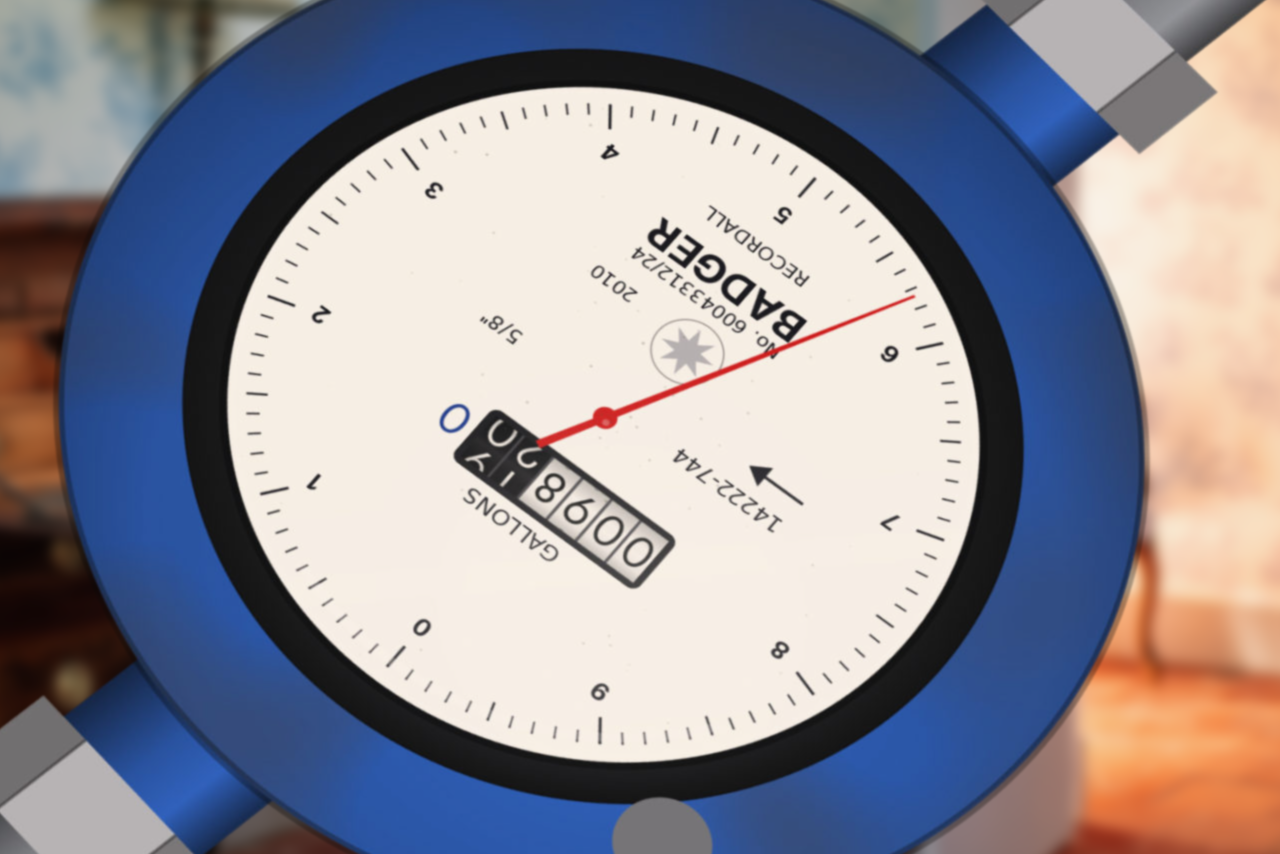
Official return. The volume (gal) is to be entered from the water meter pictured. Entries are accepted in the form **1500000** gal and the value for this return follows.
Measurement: **98195.7** gal
